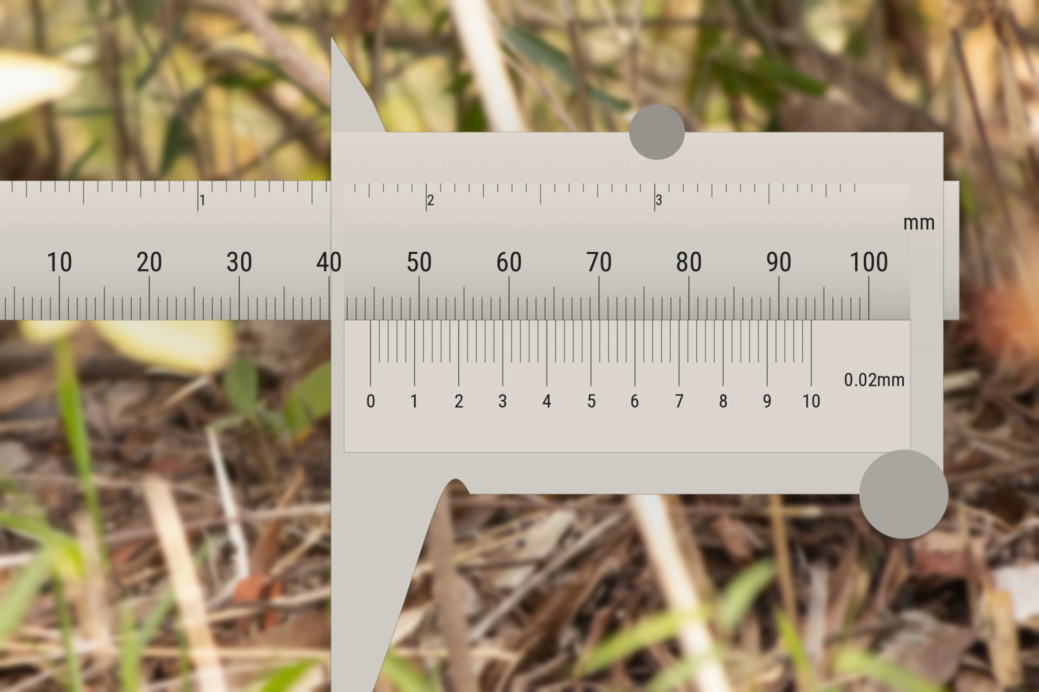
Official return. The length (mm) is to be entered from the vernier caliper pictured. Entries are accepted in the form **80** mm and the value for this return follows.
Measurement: **44.6** mm
